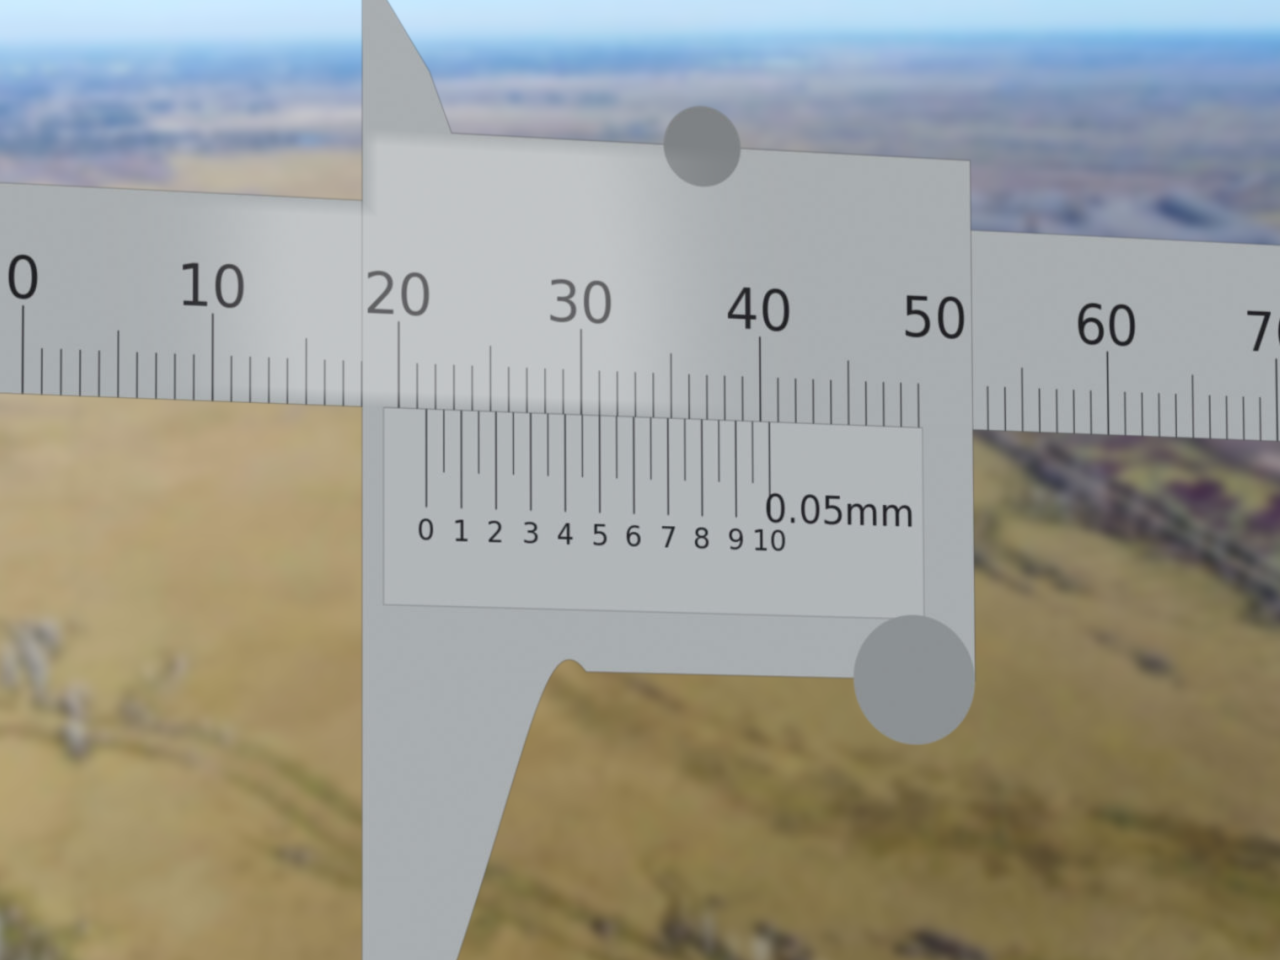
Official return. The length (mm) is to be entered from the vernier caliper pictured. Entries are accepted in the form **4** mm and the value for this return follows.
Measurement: **21.5** mm
